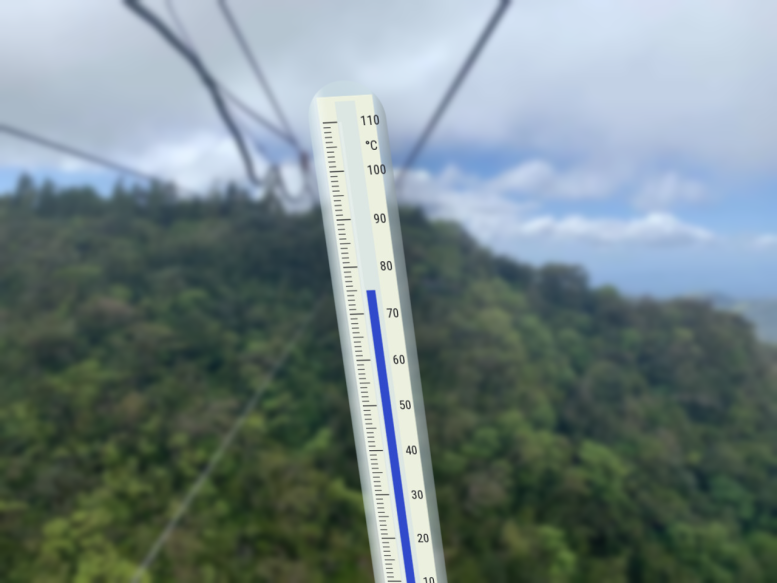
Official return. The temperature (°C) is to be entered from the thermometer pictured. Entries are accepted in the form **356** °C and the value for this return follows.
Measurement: **75** °C
